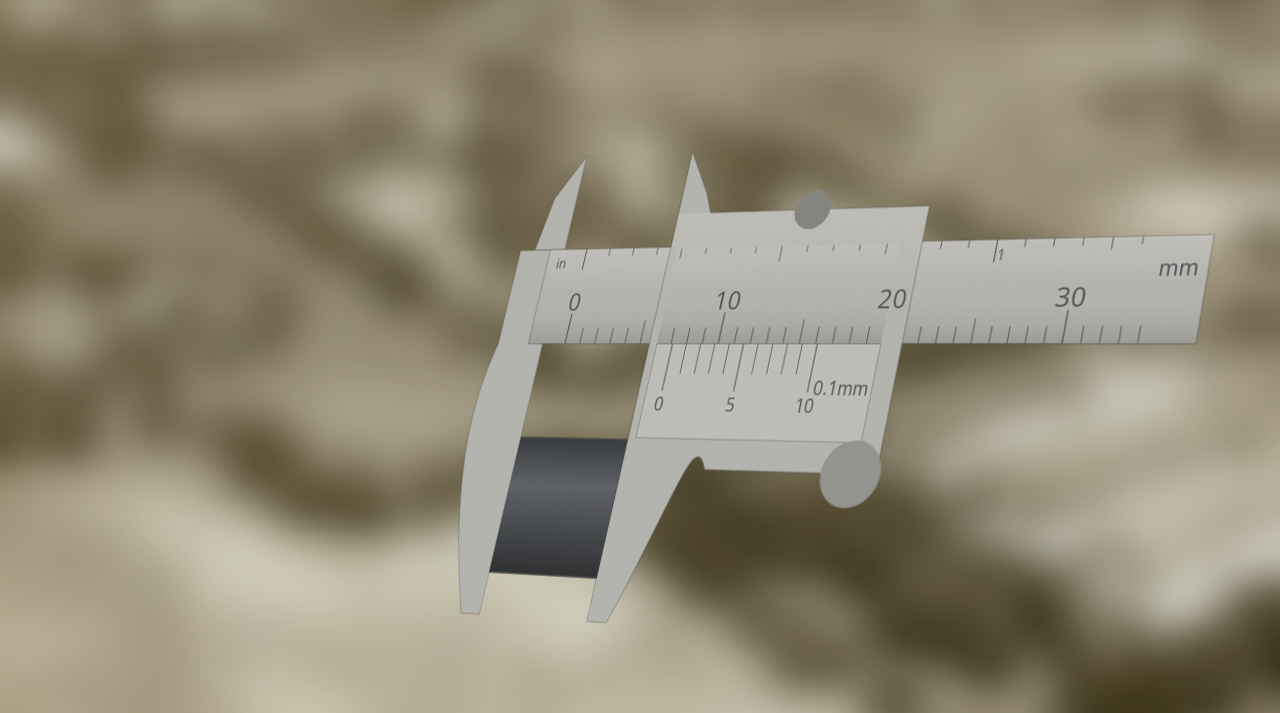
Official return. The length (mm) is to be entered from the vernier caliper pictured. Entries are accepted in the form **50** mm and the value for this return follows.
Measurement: **7.1** mm
